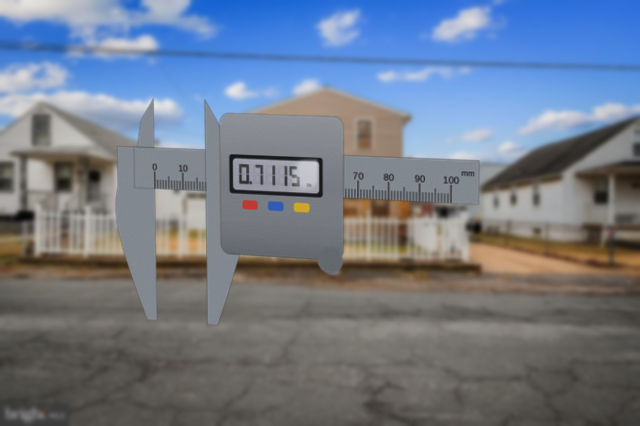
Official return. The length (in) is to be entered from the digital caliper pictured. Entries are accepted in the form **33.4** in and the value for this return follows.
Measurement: **0.7115** in
